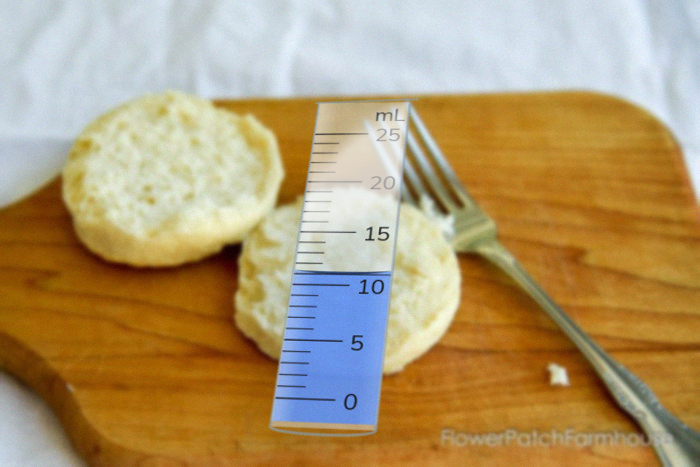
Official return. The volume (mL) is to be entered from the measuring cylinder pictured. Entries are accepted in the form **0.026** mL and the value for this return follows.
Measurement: **11** mL
